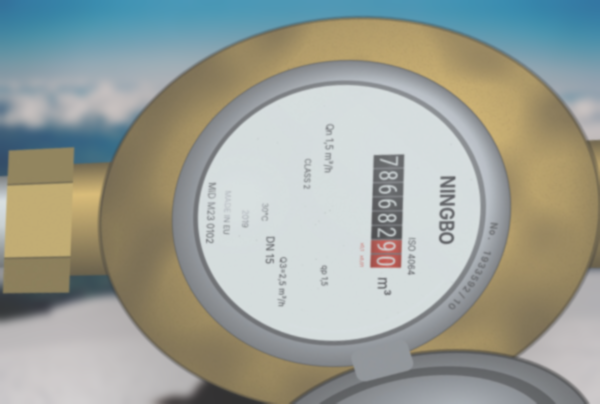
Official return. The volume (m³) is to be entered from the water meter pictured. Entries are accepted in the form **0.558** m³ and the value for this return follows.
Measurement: **786682.90** m³
